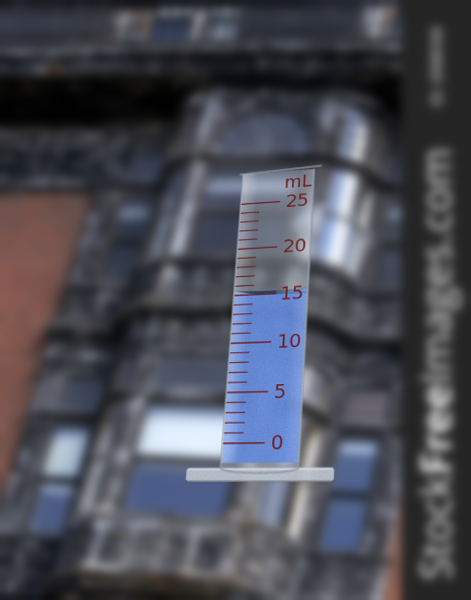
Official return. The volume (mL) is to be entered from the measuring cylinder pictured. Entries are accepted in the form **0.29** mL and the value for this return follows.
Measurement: **15** mL
